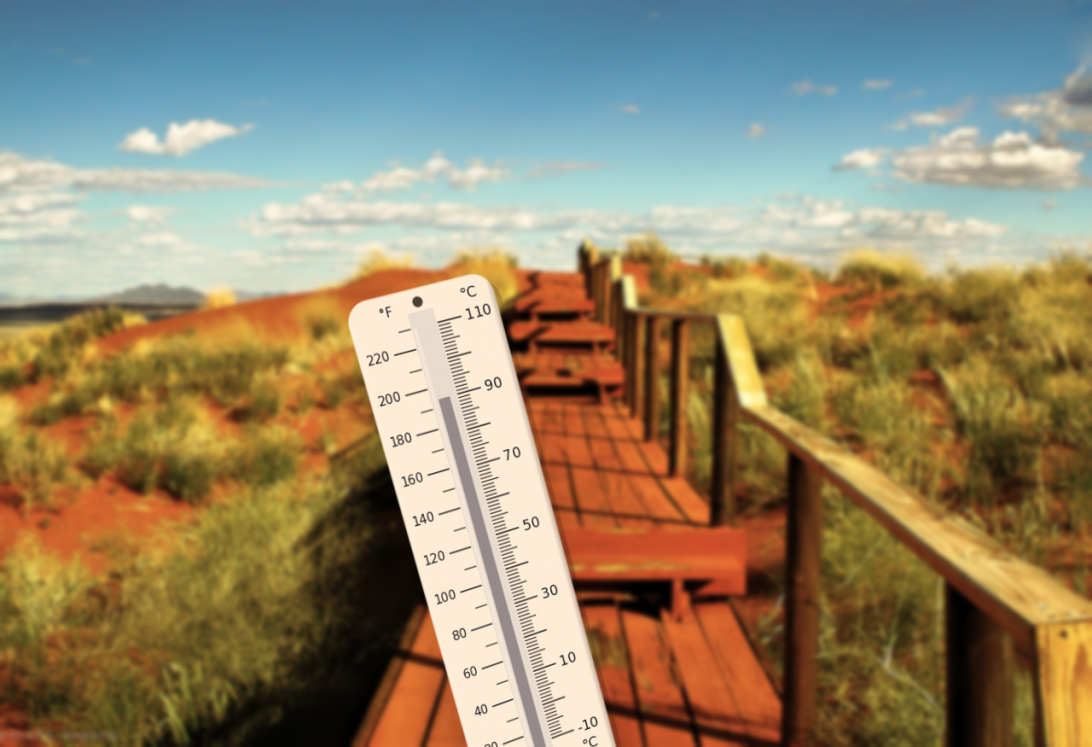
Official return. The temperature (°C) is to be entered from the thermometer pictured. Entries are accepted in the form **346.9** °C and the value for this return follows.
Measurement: **90** °C
